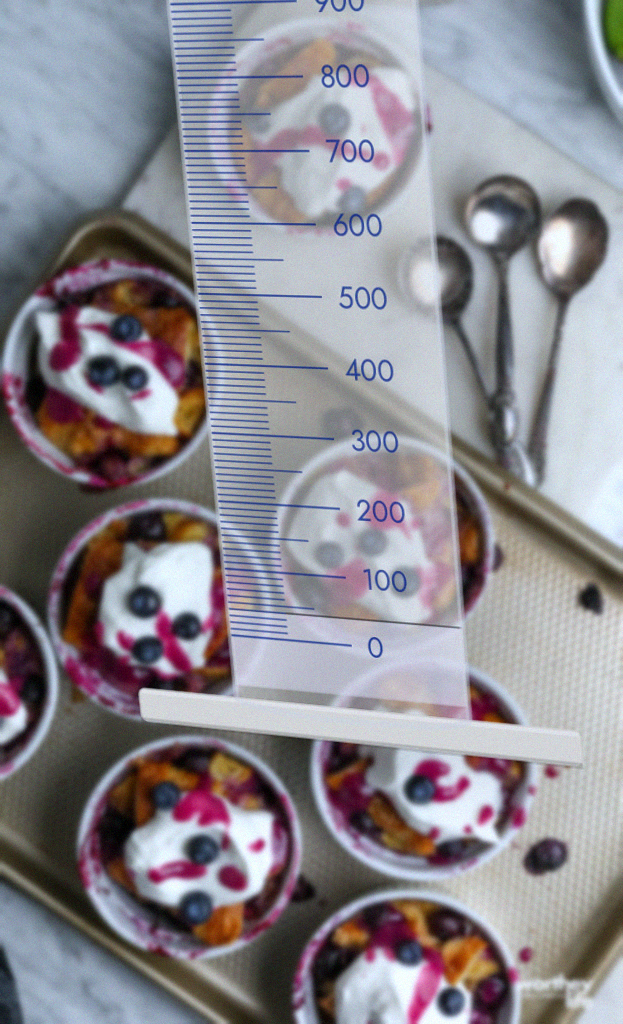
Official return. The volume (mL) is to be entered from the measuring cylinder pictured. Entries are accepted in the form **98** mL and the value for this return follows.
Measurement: **40** mL
